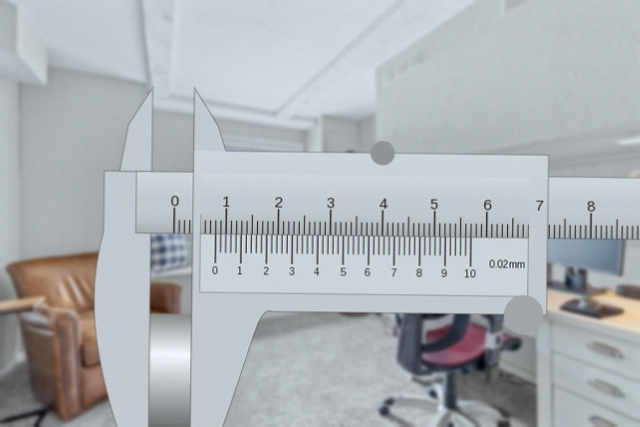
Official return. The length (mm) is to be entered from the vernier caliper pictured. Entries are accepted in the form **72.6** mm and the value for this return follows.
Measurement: **8.0** mm
